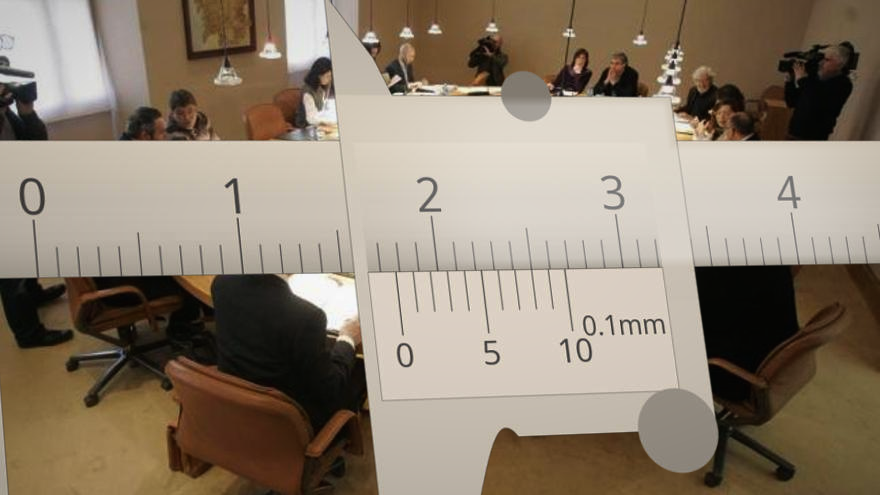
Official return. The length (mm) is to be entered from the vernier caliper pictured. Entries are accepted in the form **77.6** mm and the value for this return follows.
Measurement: **17.8** mm
